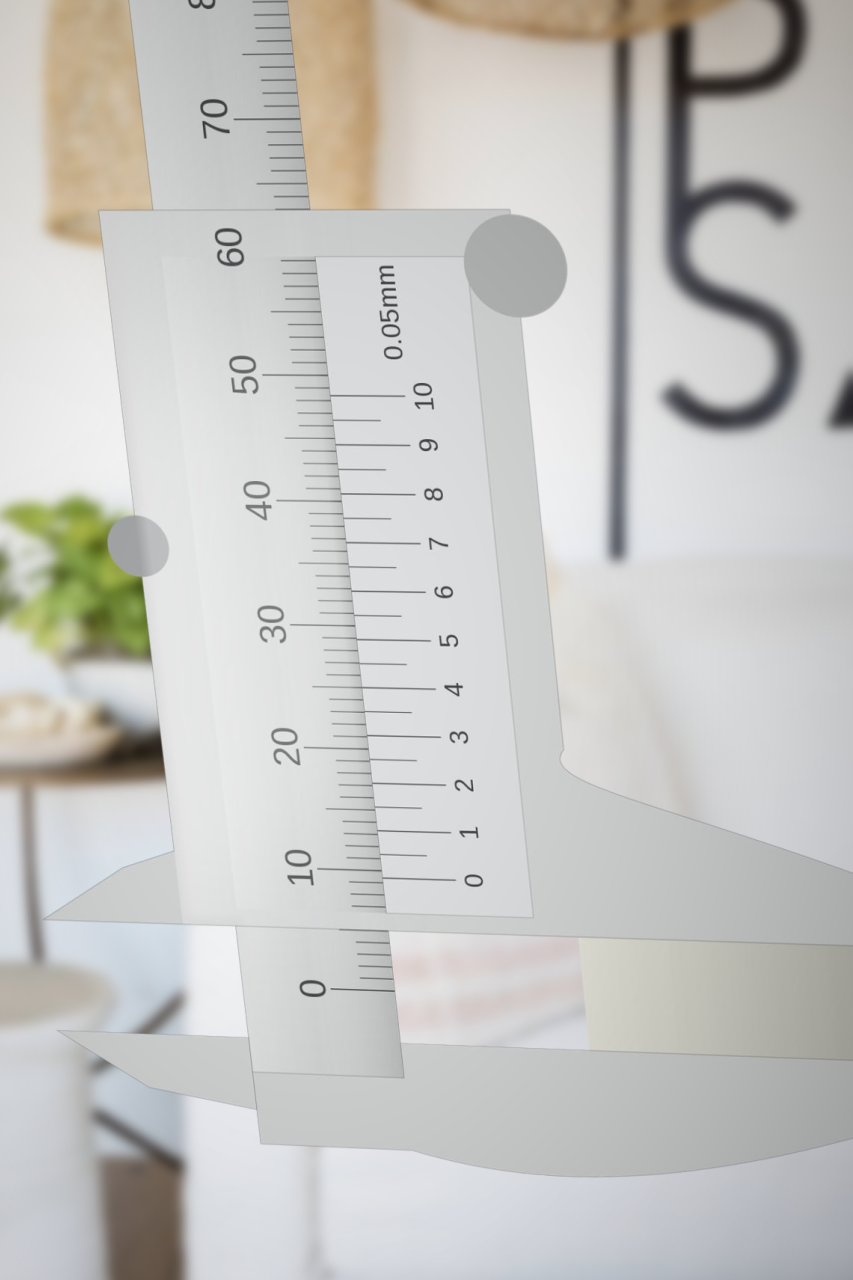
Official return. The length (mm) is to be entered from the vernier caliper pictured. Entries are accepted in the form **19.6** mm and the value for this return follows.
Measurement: **9.4** mm
